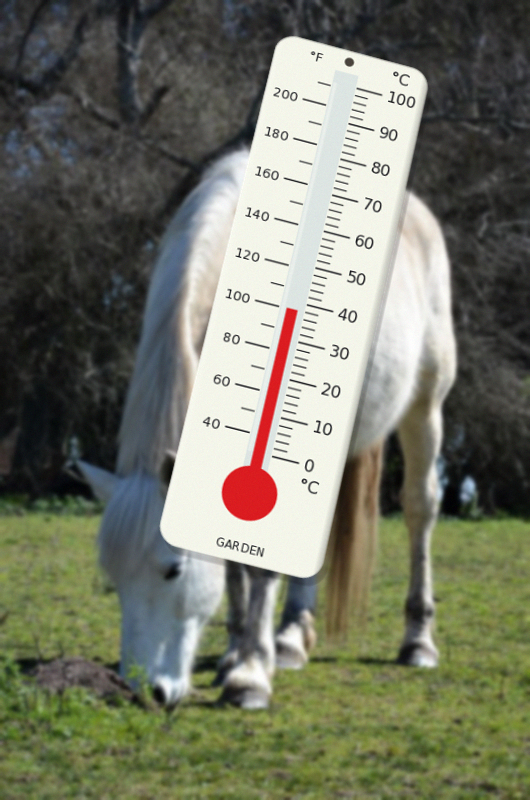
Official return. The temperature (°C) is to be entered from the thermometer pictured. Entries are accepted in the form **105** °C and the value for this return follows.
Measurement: **38** °C
